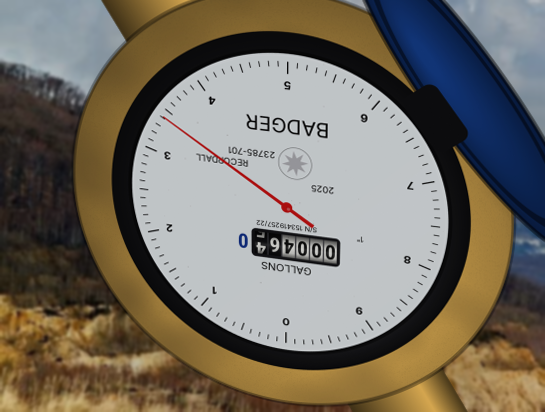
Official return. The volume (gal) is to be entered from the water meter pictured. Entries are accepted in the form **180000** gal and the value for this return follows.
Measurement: **4643.4** gal
